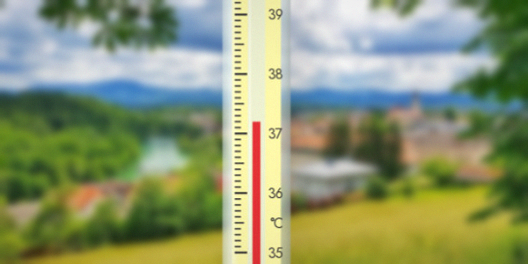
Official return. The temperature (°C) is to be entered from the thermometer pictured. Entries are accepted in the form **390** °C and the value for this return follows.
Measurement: **37.2** °C
